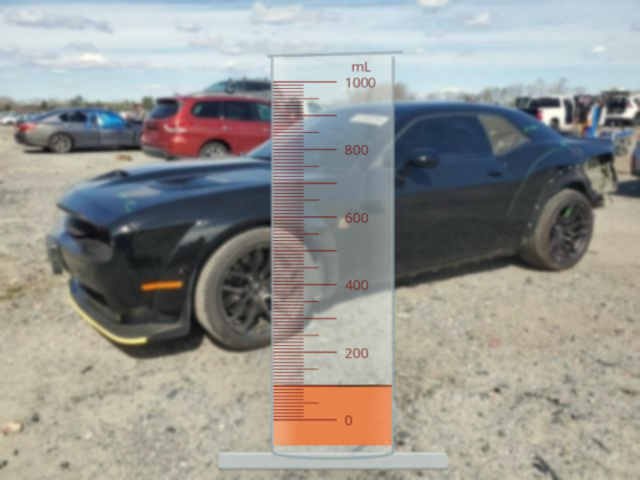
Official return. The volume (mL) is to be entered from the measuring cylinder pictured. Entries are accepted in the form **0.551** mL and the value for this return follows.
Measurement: **100** mL
